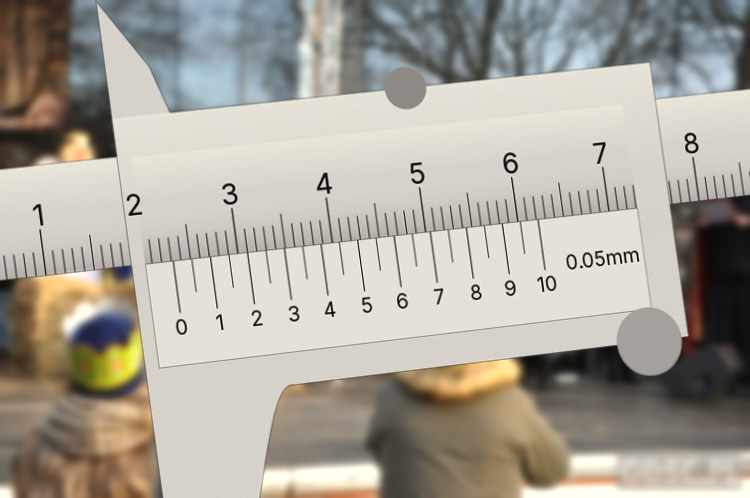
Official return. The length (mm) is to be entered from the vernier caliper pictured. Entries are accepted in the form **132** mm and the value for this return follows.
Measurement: **23.2** mm
